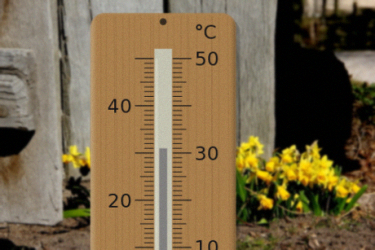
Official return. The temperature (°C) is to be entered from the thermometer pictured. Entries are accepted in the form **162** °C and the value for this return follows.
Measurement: **31** °C
